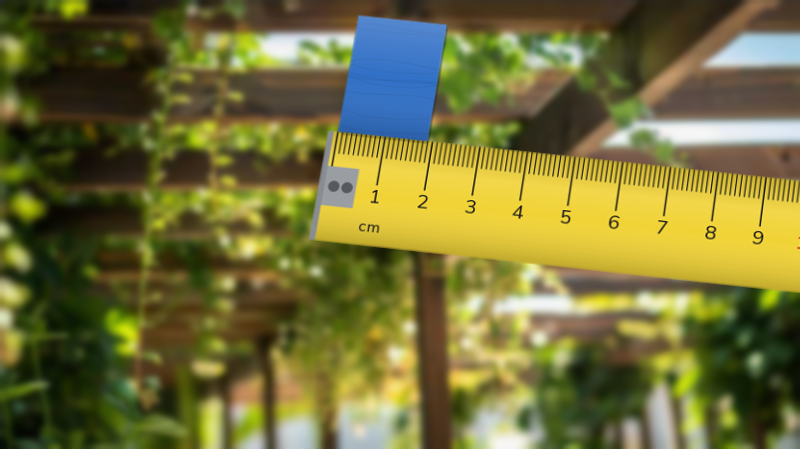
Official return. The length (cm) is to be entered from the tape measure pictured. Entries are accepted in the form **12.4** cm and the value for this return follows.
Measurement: **1.9** cm
